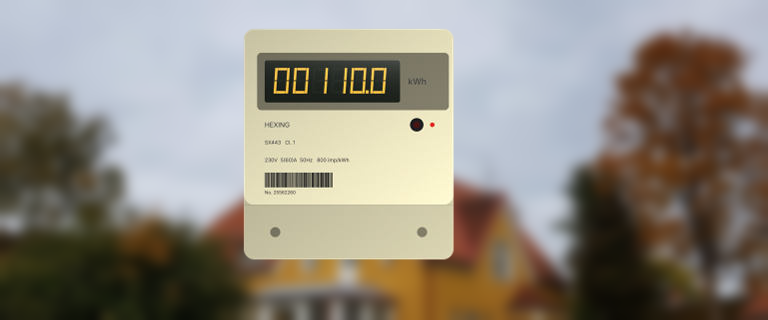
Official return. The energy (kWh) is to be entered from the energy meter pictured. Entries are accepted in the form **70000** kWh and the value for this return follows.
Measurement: **110.0** kWh
